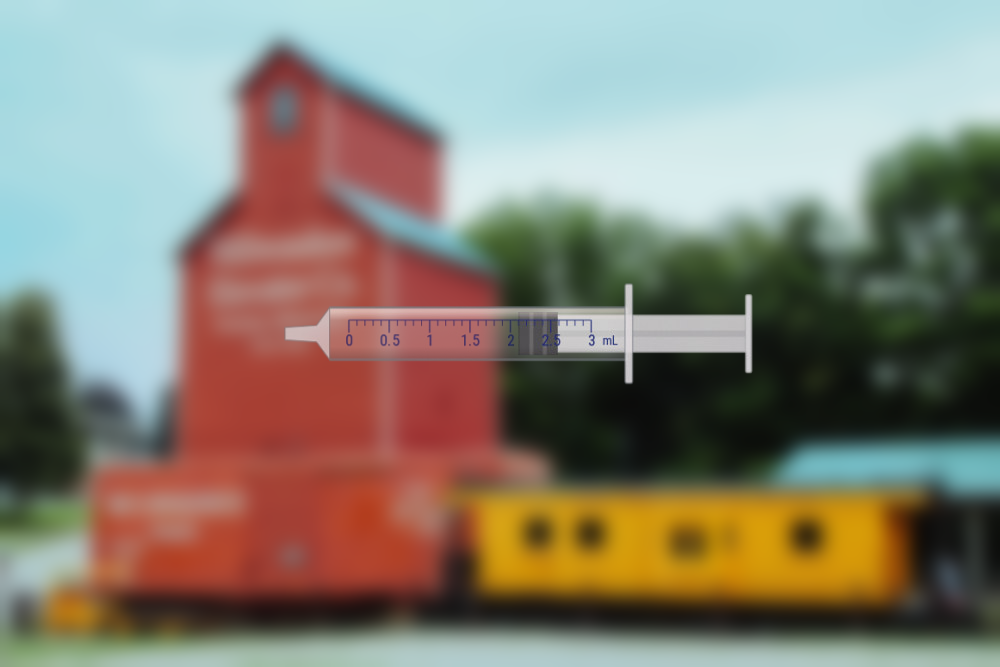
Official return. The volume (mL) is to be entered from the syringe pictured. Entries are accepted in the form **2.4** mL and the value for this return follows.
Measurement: **2.1** mL
